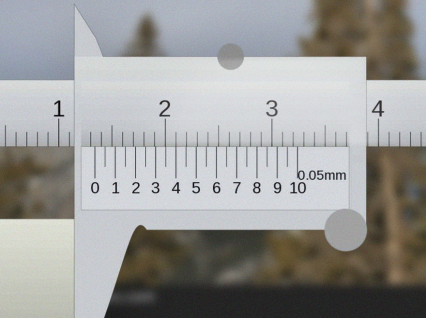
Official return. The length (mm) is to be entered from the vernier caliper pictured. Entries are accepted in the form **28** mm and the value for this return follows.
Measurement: **13.4** mm
